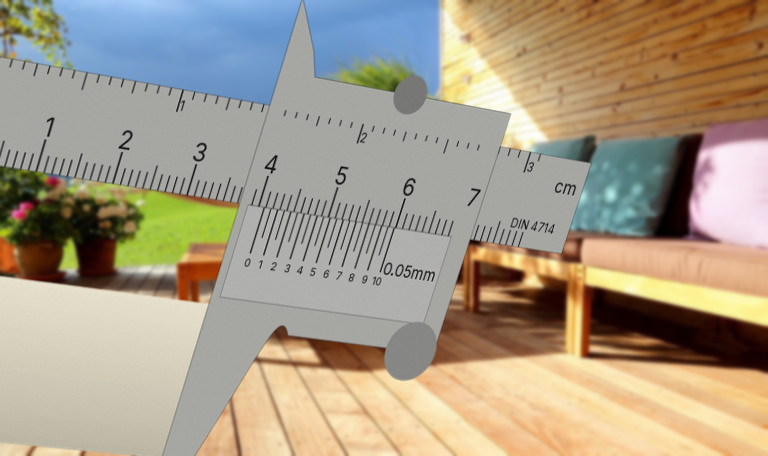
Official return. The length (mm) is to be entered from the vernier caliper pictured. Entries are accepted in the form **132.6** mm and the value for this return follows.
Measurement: **40.8** mm
